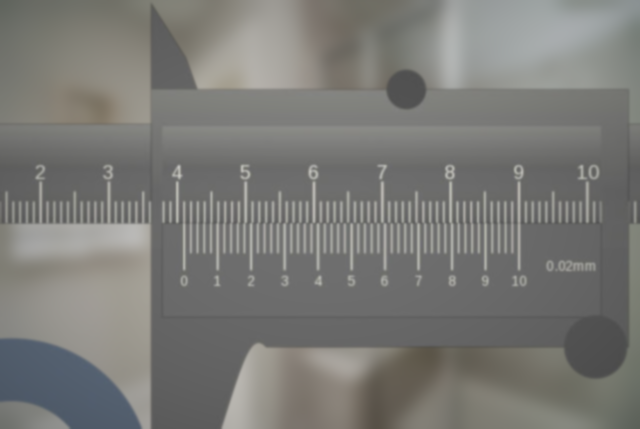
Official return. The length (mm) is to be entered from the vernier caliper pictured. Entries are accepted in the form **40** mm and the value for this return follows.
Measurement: **41.0** mm
